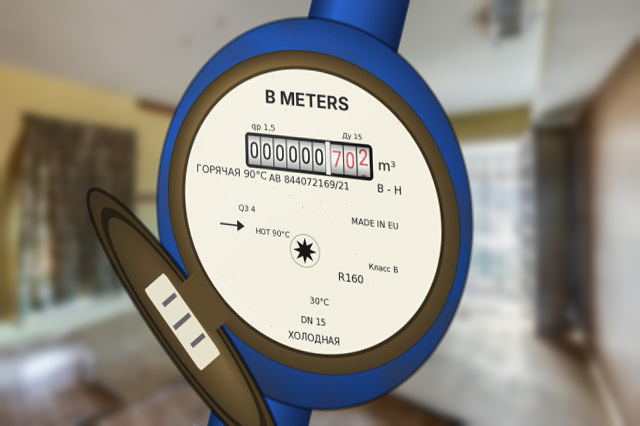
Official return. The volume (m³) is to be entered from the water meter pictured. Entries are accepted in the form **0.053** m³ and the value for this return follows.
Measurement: **0.702** m³
